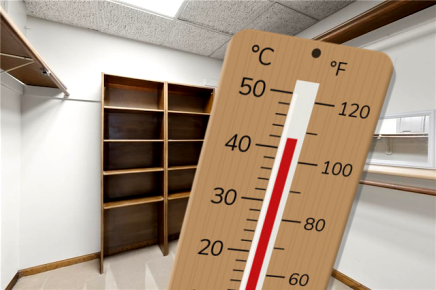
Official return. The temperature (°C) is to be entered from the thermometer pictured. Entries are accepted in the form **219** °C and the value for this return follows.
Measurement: **42** °C
